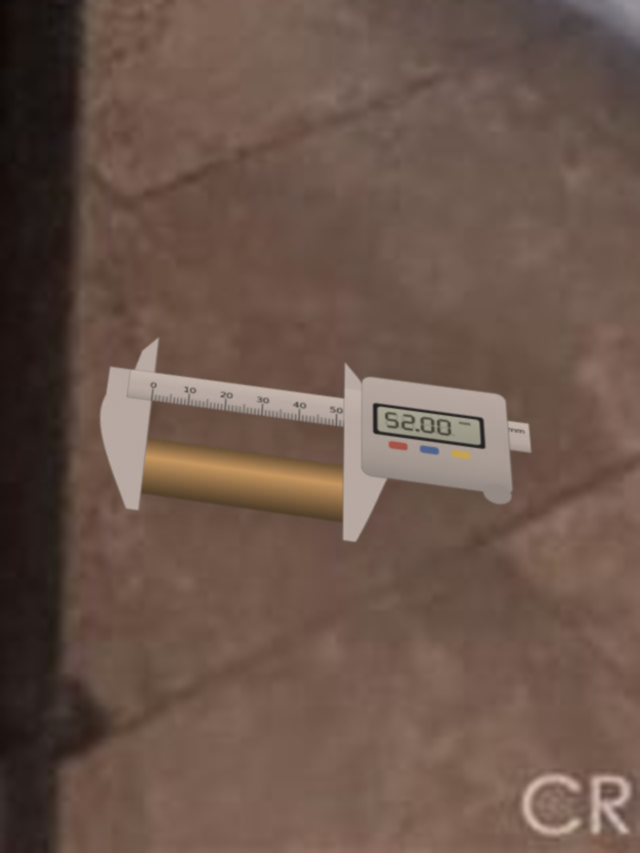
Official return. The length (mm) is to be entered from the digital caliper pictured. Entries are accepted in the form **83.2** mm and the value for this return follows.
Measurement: **52.00** mm
